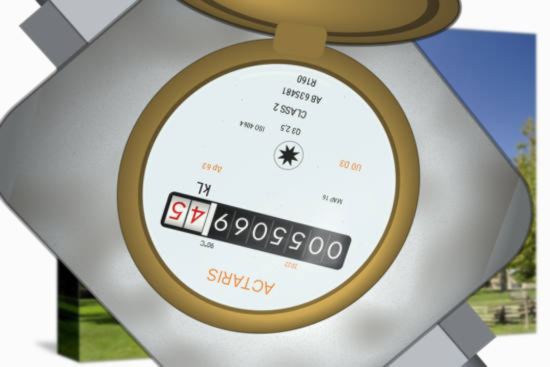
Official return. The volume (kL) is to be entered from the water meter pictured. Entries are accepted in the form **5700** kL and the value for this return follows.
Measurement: **55069.45** kL
